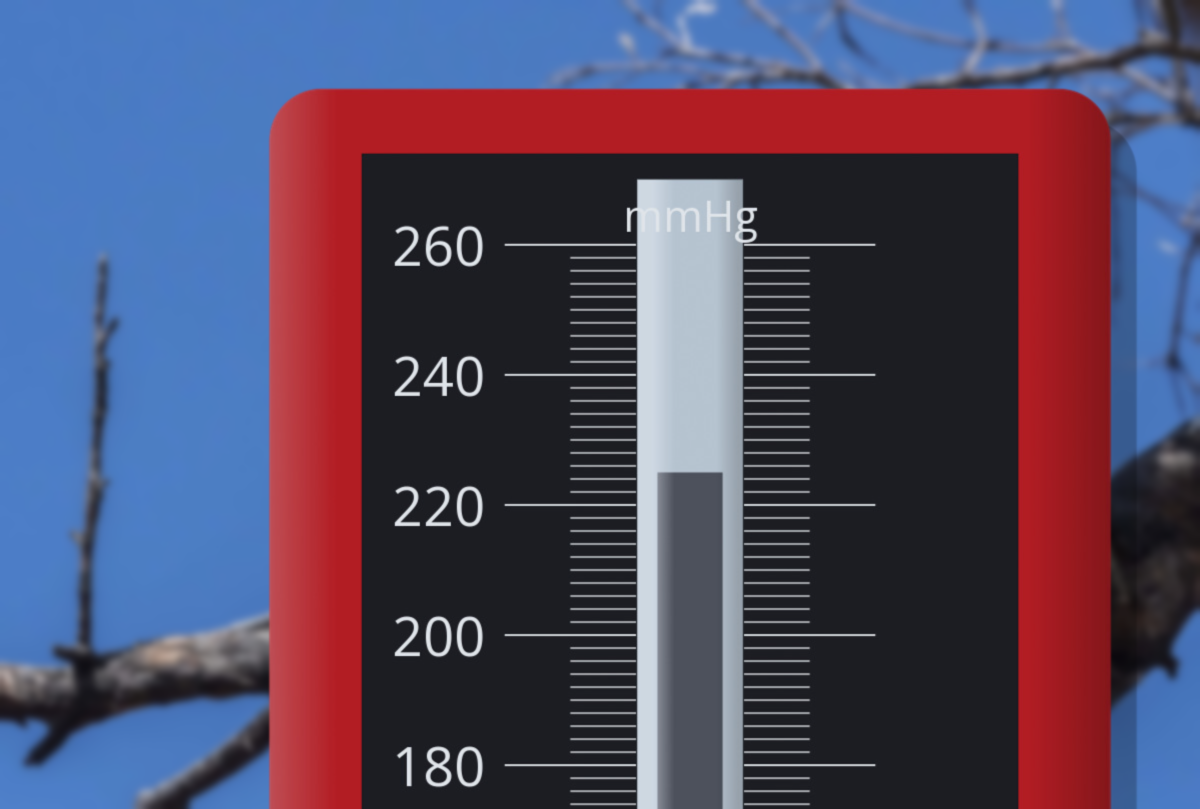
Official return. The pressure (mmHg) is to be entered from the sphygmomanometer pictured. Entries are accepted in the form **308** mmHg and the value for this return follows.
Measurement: **225** mmHg
